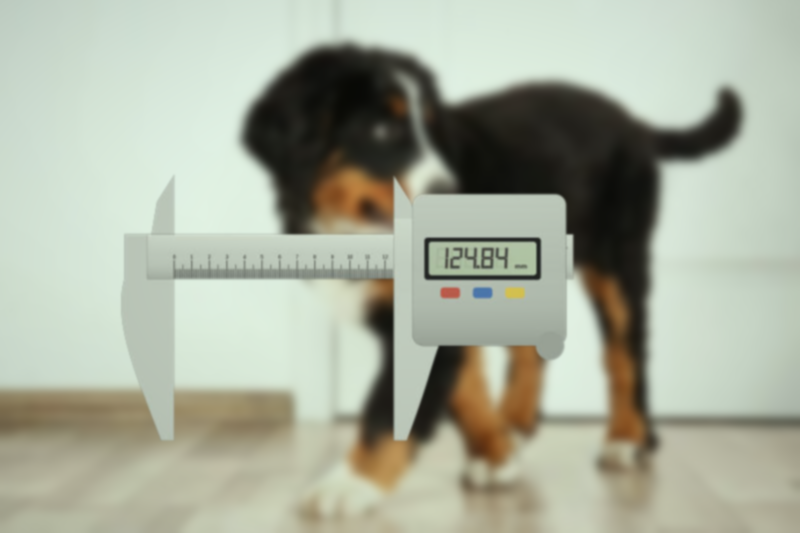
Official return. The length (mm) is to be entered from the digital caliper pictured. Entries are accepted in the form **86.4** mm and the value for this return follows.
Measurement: **124.84** mm
